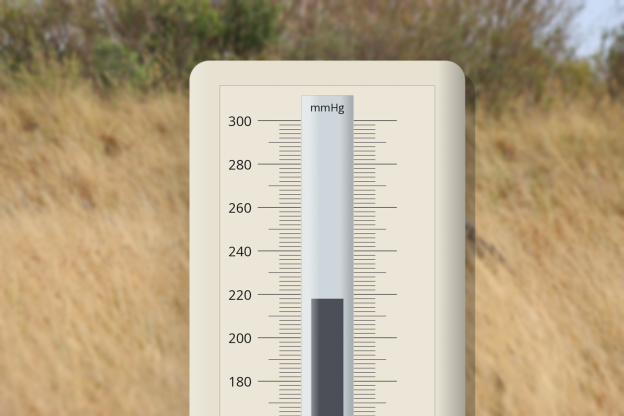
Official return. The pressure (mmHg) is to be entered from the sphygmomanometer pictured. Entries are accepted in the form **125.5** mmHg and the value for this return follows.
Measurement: **218** mmHg
